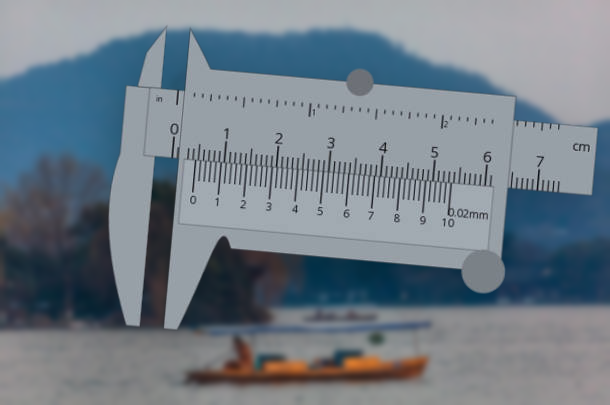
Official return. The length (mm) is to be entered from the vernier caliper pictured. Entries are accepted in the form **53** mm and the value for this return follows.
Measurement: **4.5** mm
